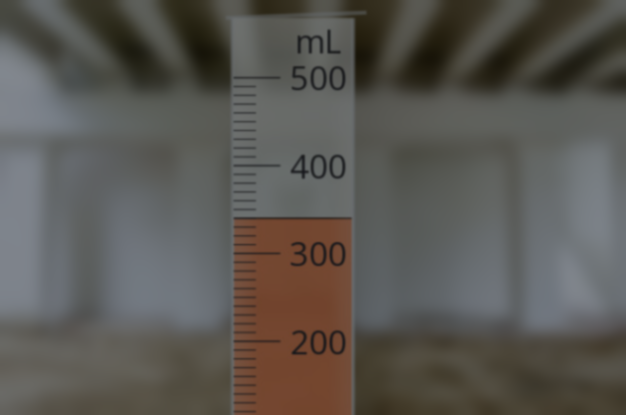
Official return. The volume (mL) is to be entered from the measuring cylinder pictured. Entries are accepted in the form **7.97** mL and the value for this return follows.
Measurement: **340** mL
